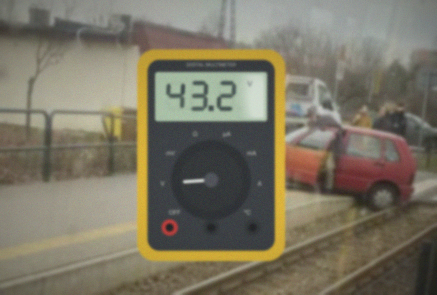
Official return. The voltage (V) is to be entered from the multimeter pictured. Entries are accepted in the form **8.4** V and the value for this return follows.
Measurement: **43.2** V
